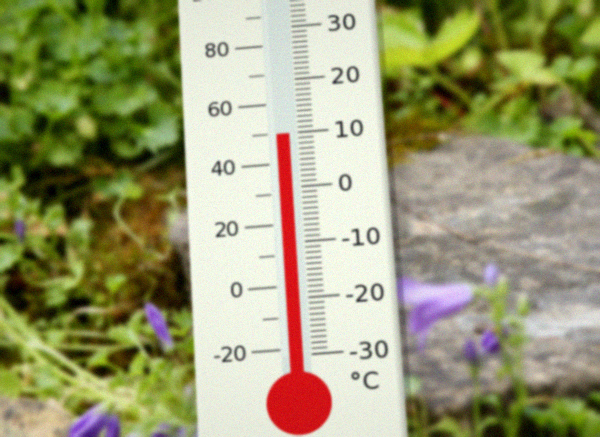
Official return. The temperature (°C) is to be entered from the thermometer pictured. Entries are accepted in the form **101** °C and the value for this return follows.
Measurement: **10** °C
